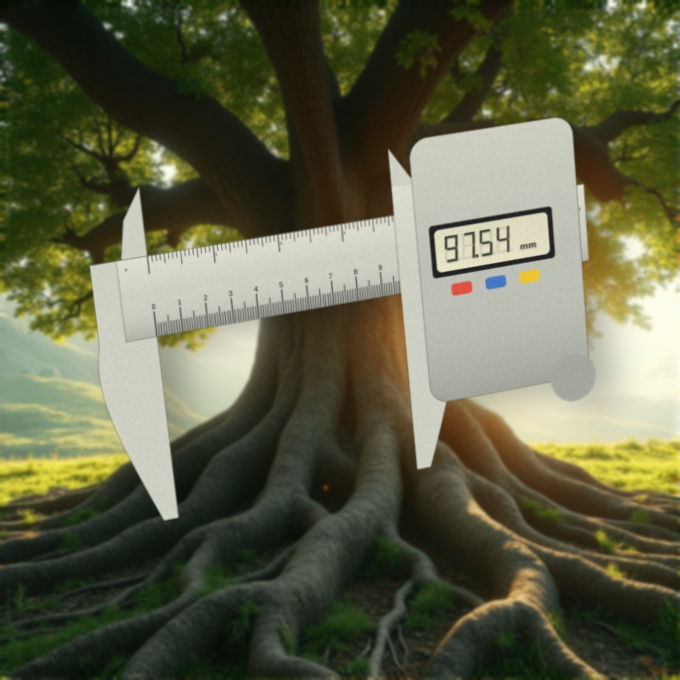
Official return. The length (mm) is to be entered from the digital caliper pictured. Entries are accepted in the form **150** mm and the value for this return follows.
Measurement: **97.54** mm
